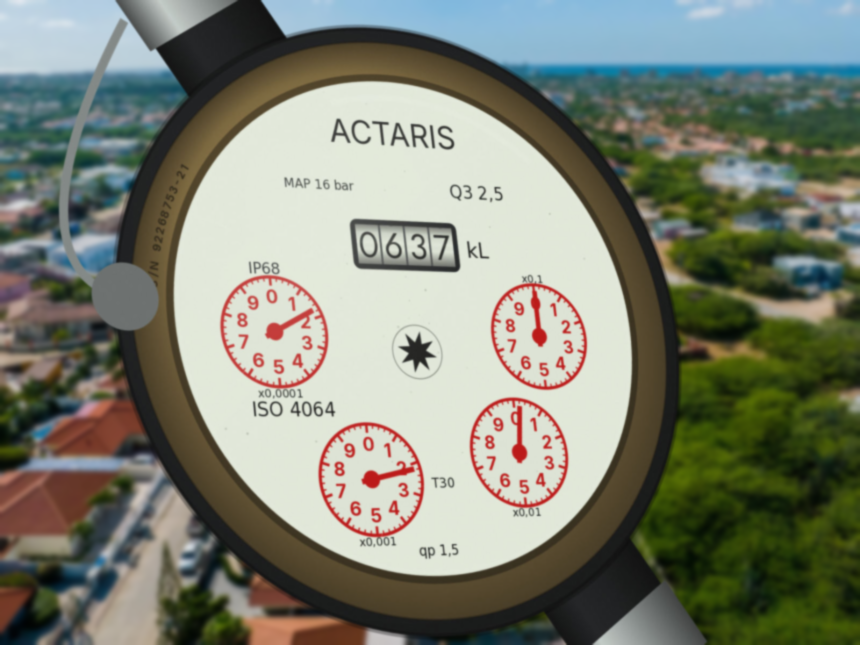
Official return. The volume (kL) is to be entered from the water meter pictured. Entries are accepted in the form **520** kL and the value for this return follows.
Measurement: **637.0021** kL
